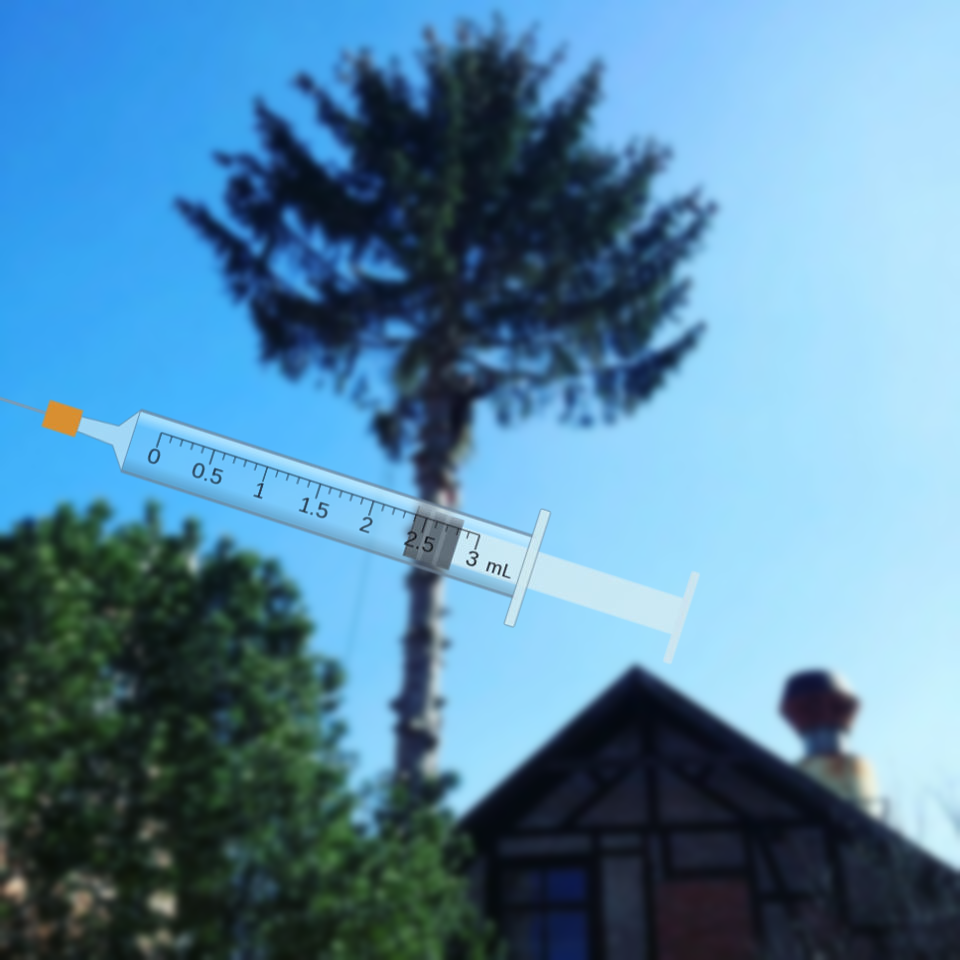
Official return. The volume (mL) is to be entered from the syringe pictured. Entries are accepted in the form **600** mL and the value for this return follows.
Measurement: **2.4** mL
